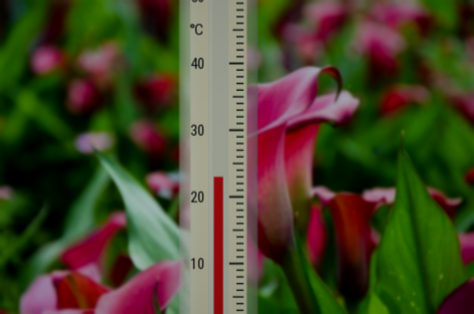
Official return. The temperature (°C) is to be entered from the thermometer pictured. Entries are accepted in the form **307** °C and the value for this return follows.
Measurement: **23** °C
